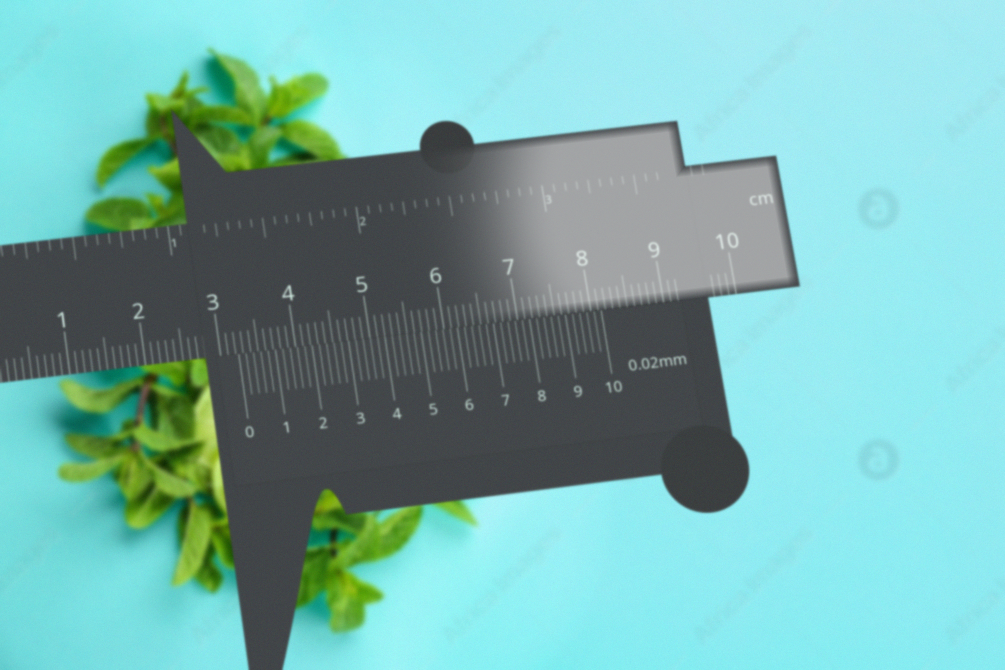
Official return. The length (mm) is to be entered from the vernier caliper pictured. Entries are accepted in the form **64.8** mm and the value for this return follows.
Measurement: **32.4** mm
